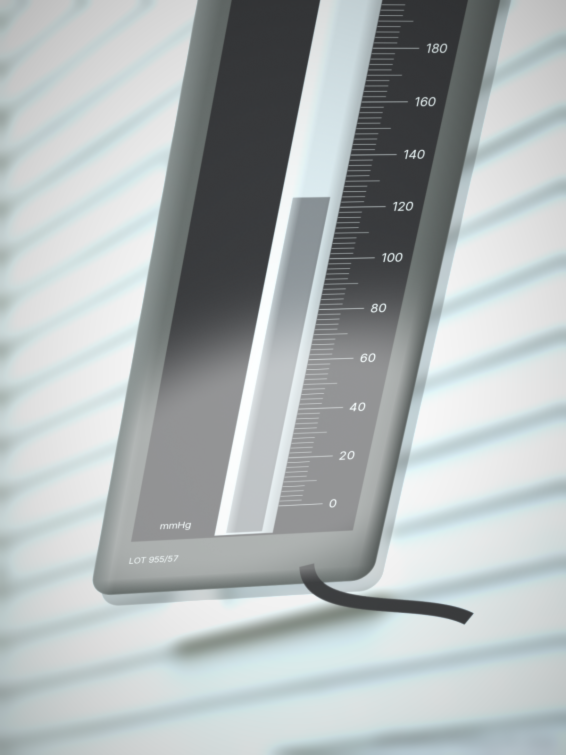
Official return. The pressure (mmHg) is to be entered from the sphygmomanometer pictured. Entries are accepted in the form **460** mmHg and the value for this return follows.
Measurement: **124** mmHg
